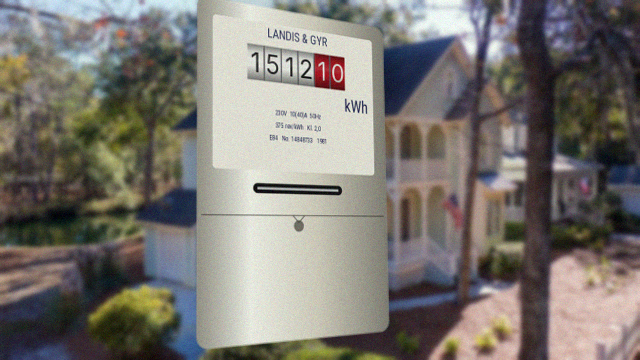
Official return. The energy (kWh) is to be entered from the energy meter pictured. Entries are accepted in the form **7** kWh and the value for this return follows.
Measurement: **1512.10** kWh
